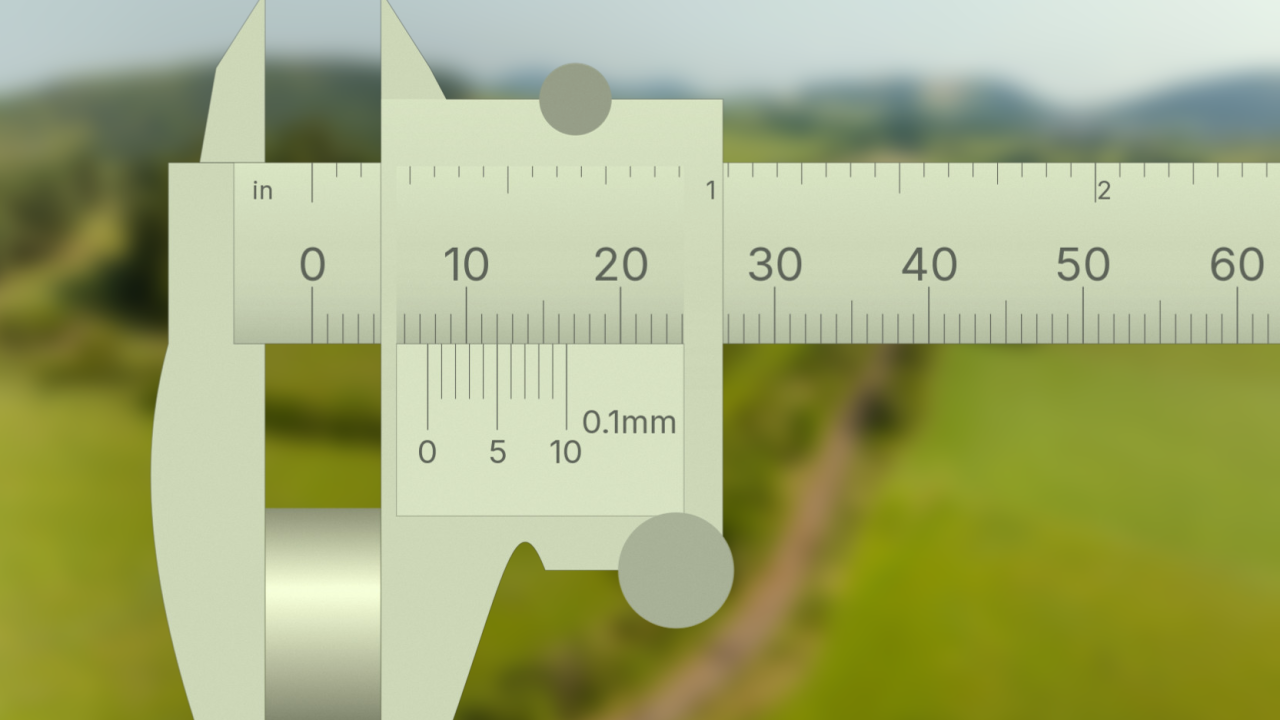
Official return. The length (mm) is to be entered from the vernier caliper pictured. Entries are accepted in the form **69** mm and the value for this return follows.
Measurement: **7.5** mm
